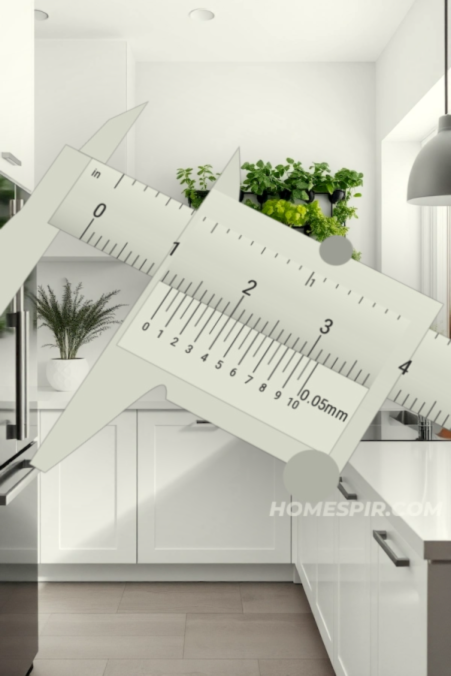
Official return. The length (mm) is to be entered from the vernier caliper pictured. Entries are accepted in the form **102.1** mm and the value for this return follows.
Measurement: **12.4** mm
